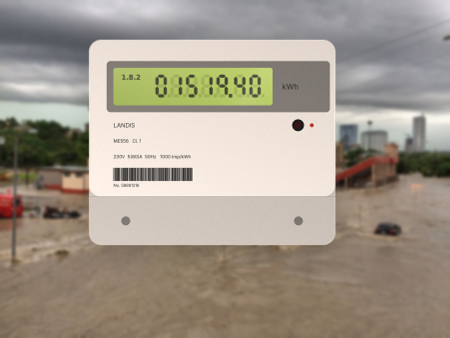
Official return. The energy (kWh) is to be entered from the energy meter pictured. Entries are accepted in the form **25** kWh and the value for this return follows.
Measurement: **1519.40** kWh
